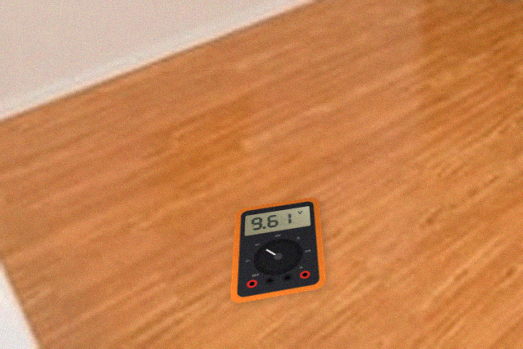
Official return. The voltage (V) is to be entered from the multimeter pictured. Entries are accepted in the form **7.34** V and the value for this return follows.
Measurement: **9.61** V
